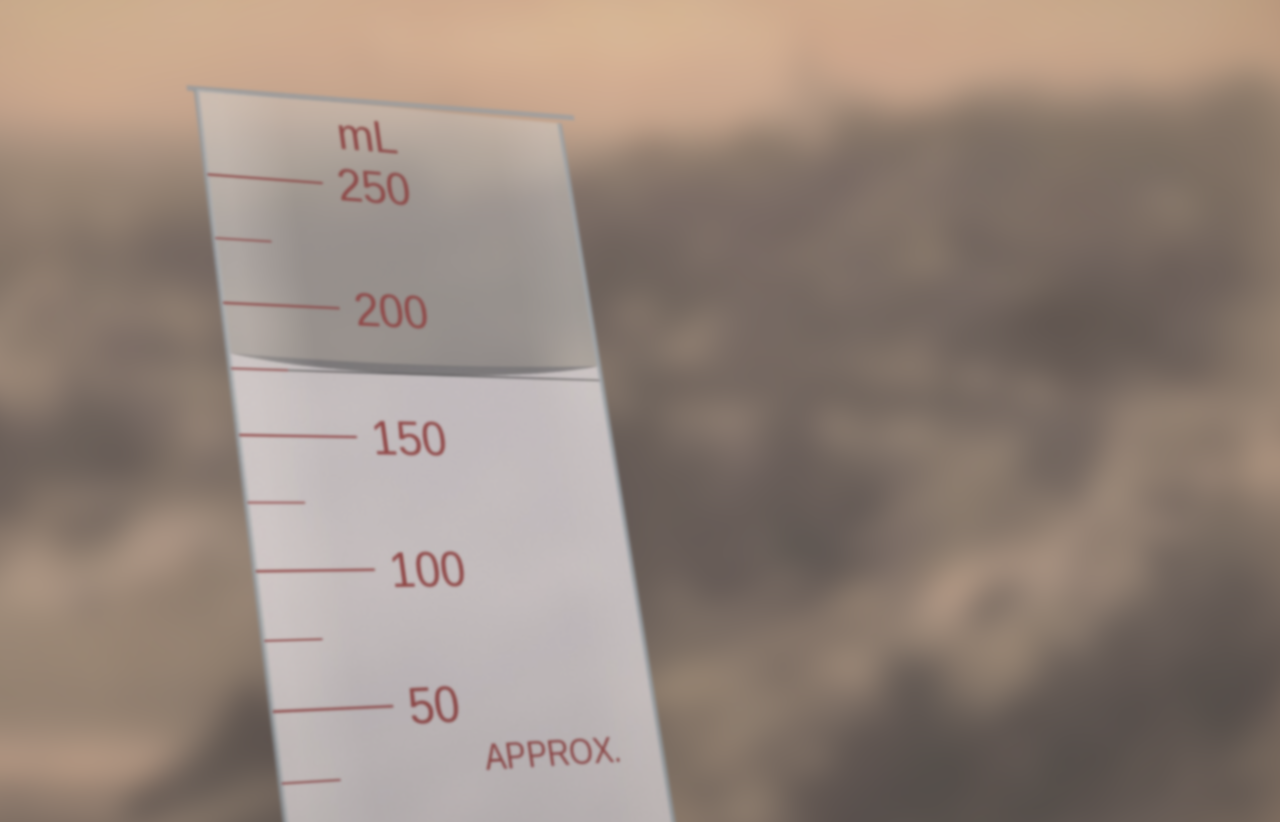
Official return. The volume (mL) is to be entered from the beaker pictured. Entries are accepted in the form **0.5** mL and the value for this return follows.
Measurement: **175** mL
